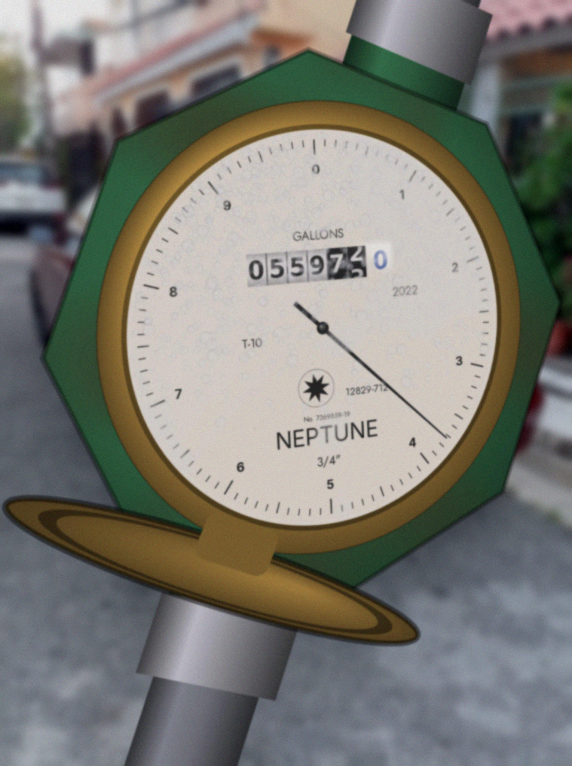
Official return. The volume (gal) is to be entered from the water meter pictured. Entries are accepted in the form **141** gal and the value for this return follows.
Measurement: **559723.7** gal
